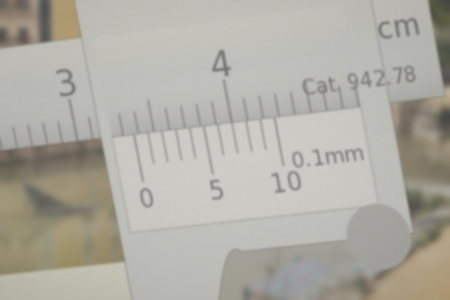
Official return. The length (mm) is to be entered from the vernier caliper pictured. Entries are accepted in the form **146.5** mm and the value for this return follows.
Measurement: **33.7** mm
